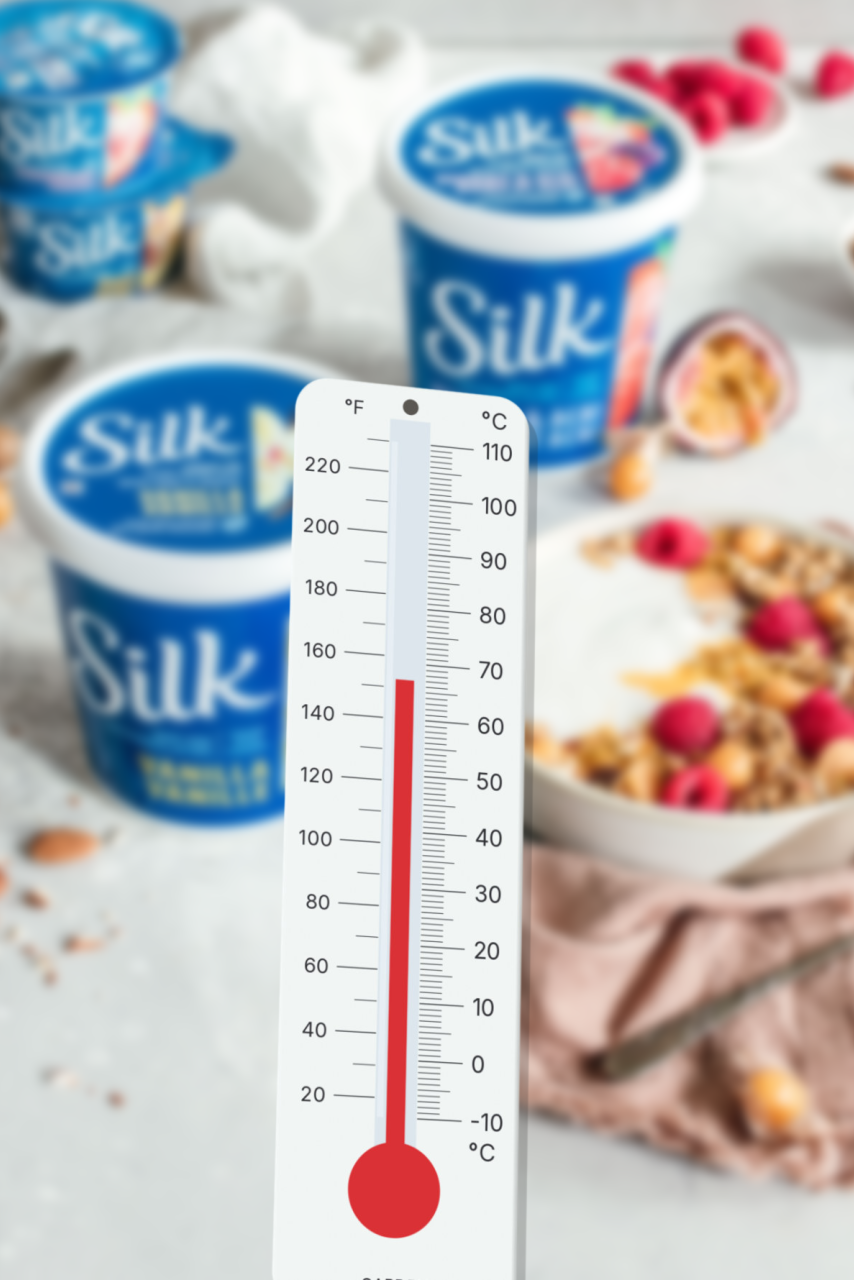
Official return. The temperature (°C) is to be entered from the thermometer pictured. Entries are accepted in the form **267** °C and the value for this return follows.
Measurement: **67** °C
